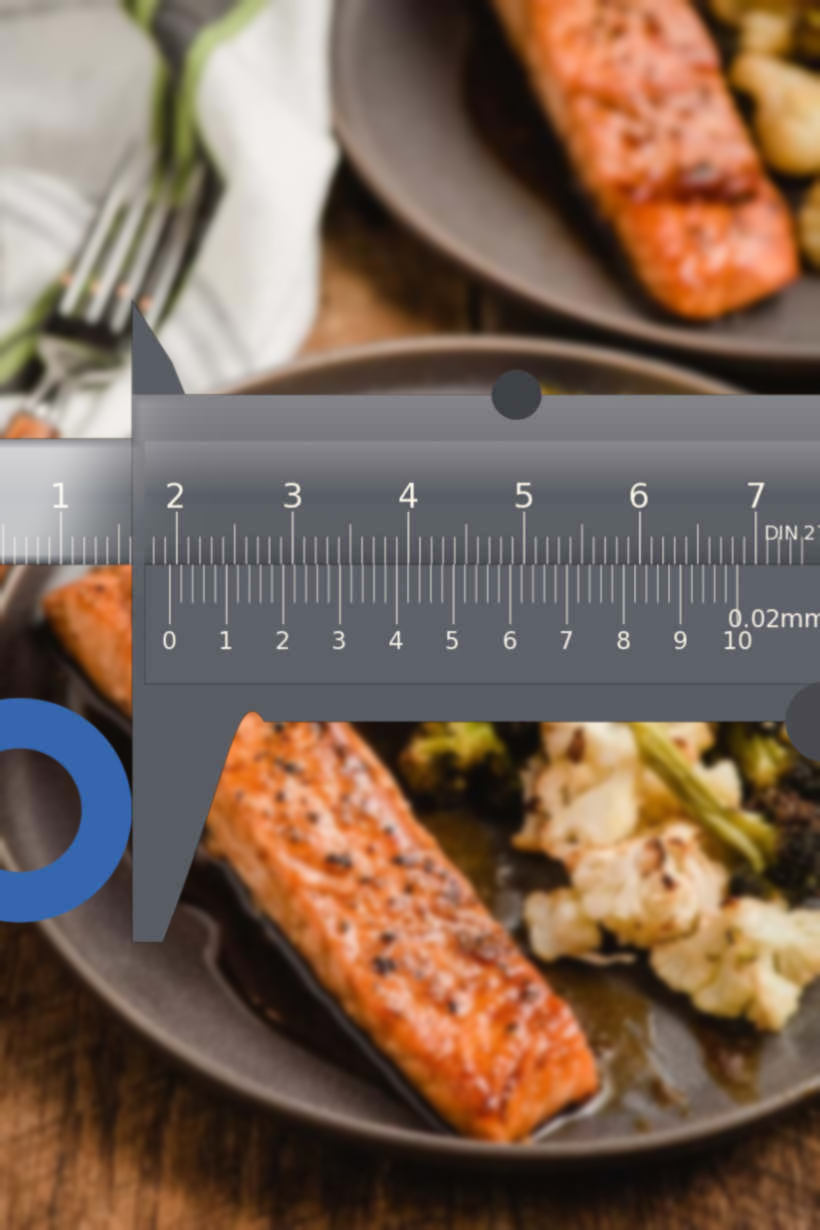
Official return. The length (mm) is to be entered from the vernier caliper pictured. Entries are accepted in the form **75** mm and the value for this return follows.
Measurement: **19.4** mm
